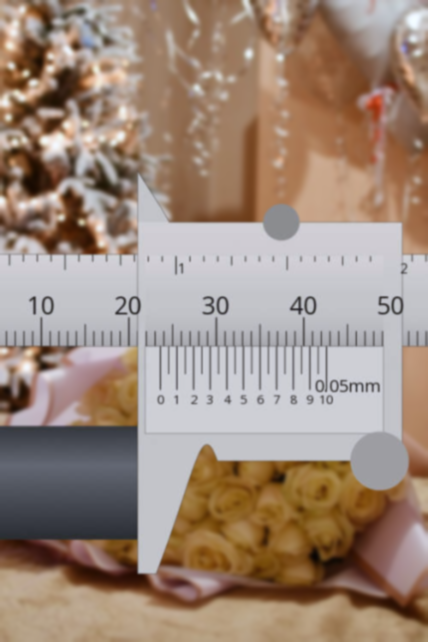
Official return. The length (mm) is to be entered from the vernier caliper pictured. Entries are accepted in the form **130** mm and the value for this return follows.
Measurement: **23.6** mm
